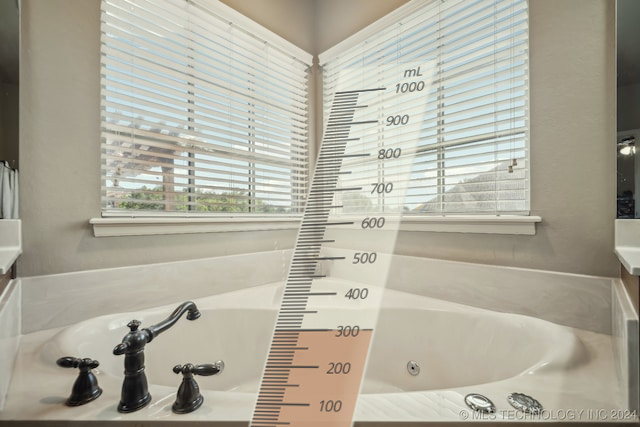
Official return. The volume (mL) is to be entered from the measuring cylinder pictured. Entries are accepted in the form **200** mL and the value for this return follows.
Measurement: **300** mL
